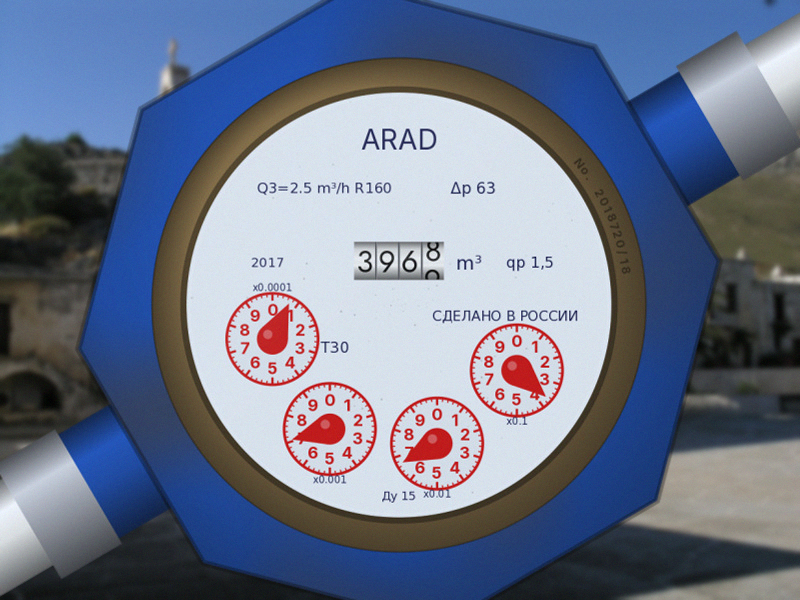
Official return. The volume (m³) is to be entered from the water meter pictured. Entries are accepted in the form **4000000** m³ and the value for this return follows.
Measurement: **3968.3670** m³
